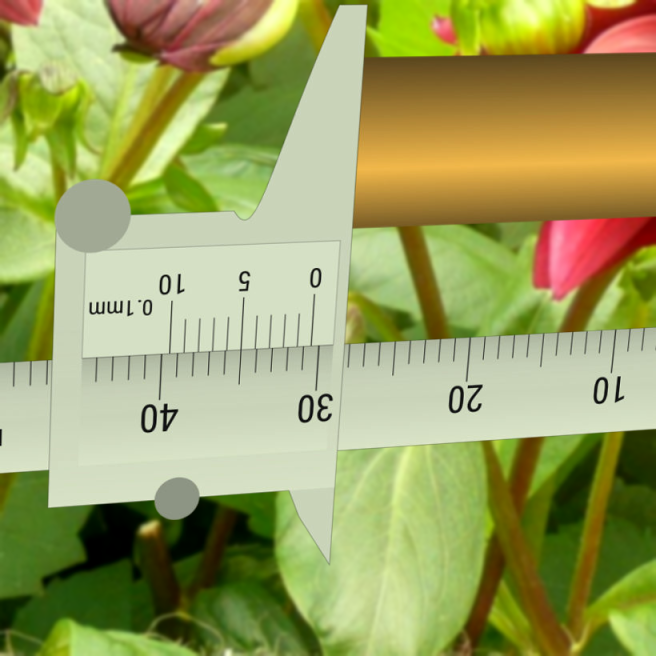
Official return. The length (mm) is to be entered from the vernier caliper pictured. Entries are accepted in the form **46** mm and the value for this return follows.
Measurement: **30.5** mm
